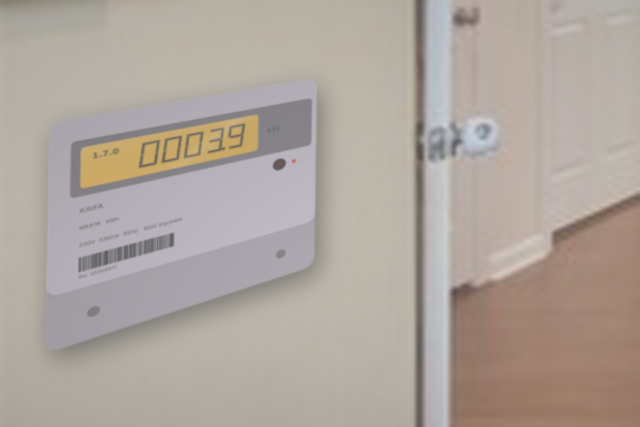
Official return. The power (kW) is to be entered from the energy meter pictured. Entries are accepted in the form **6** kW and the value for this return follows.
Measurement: **3.9** kW
